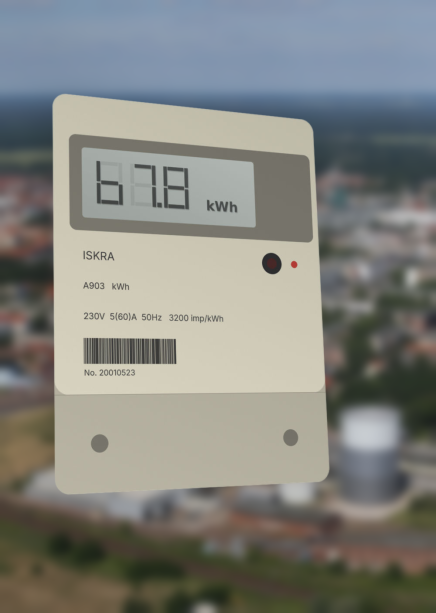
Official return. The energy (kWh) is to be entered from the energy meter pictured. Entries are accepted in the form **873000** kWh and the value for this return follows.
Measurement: **67.8** kWh
